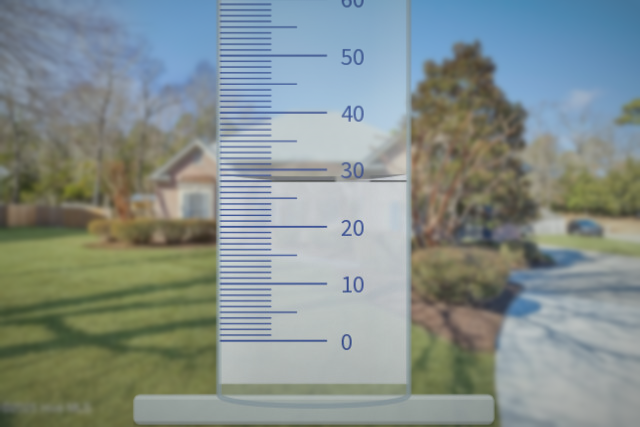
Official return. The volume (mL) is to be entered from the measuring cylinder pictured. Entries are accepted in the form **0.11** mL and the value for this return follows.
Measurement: **28** mL
